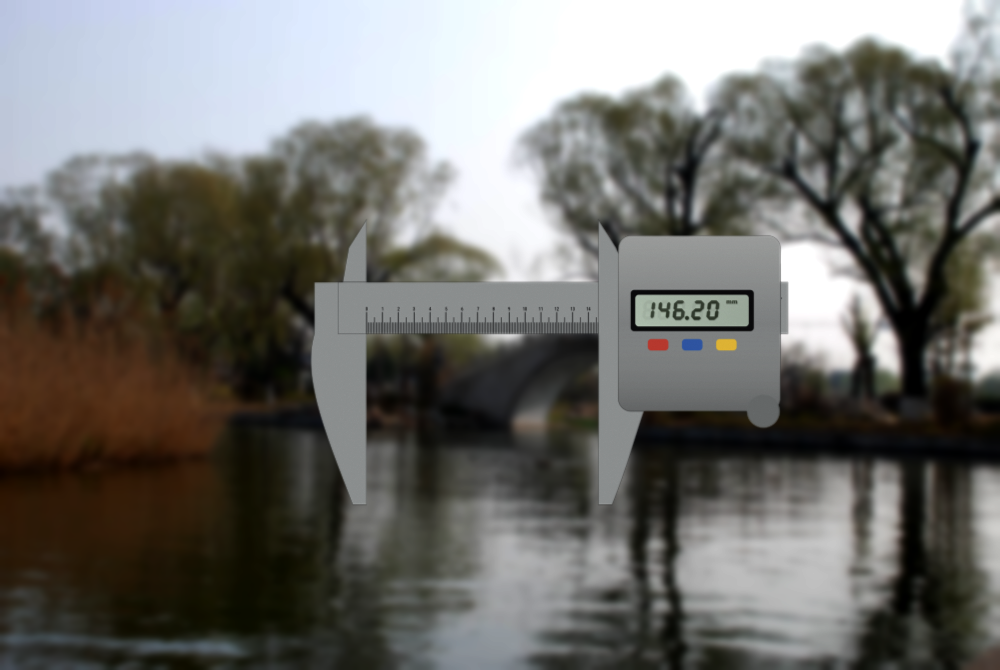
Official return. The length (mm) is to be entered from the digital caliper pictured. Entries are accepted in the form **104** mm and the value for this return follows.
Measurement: **146.20** mm
